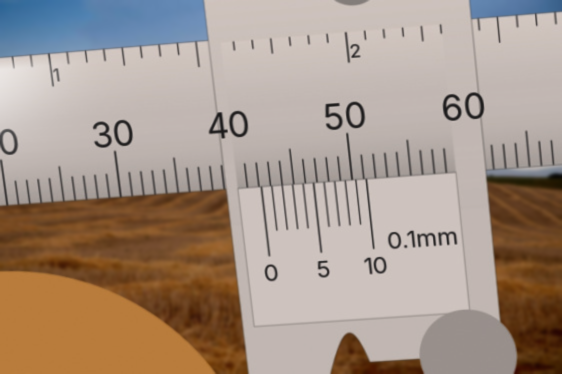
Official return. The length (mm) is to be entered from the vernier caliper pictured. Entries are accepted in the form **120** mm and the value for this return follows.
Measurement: **42.2** mm
